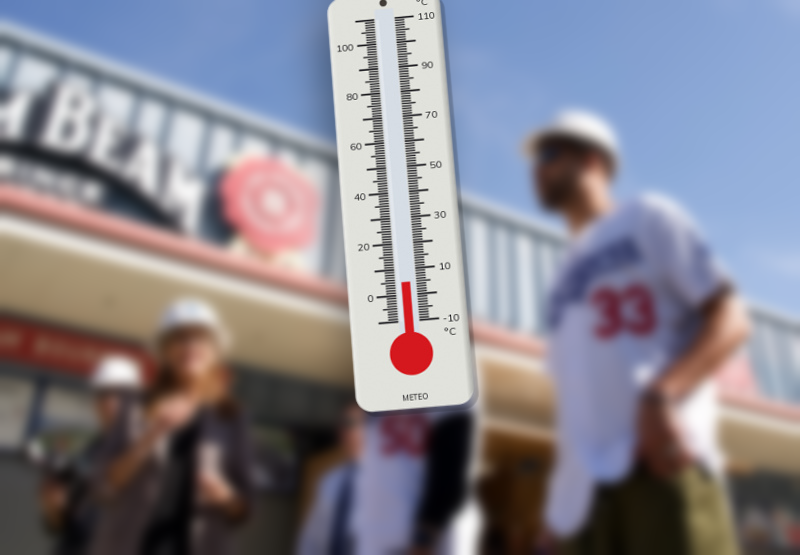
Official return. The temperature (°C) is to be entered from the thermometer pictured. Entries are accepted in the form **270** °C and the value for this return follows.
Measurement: **5** °C
